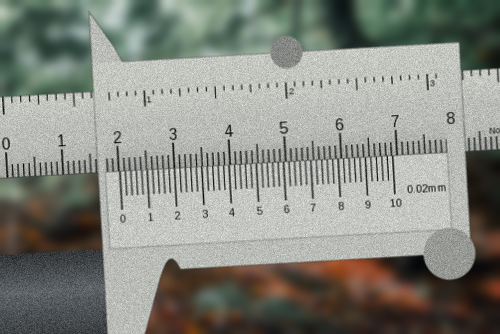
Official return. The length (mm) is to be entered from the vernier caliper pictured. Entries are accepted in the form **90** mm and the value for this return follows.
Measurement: **20.2** mm
